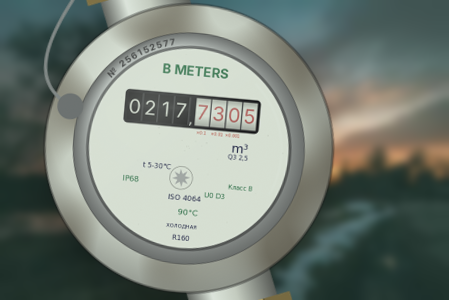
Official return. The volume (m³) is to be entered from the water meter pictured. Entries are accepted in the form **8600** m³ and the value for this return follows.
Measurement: **217.7305** m³
